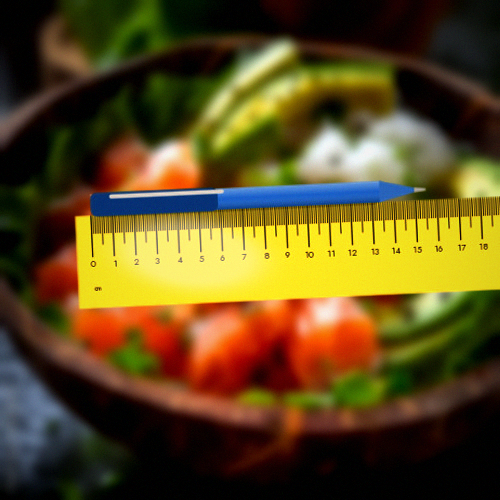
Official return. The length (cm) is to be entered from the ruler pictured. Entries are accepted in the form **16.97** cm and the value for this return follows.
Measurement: **15.5** cm
